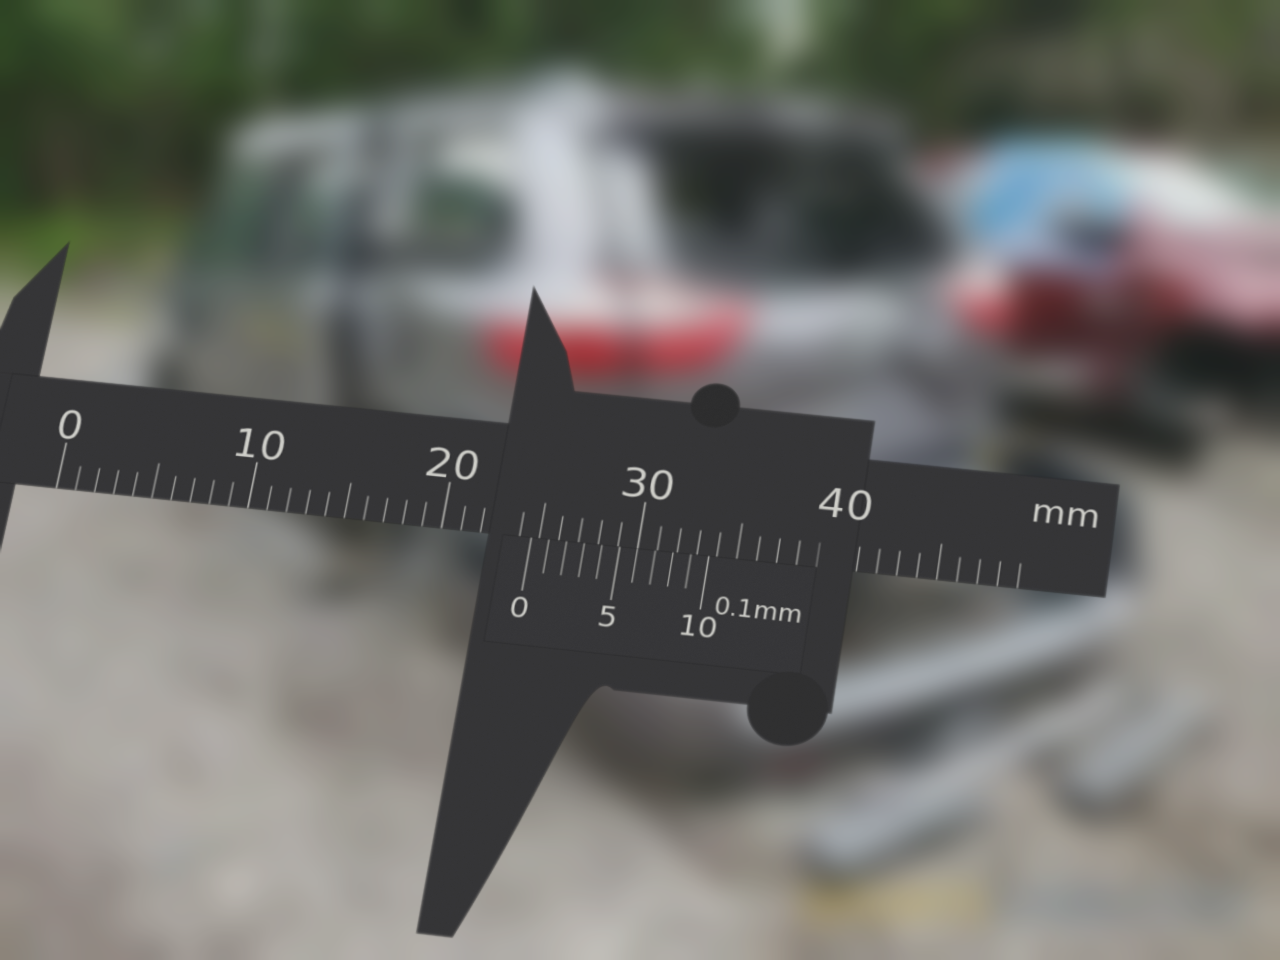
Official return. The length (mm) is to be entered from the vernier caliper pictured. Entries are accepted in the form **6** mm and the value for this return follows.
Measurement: **24.6** mm
